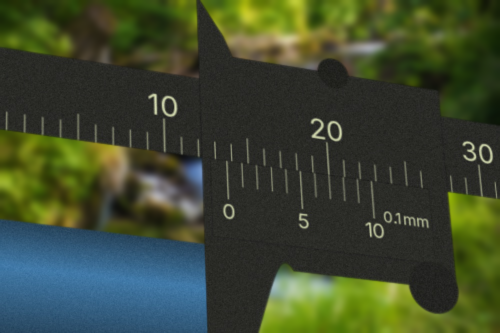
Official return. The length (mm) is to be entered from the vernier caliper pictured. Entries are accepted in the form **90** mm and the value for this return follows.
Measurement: **13.7** mm
